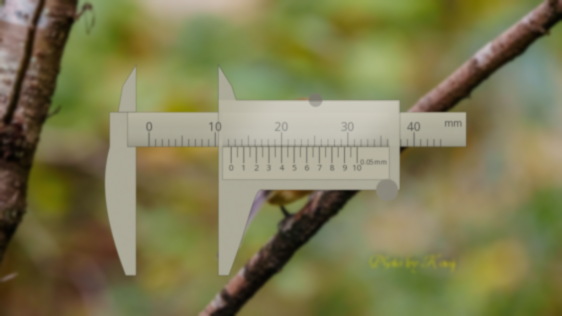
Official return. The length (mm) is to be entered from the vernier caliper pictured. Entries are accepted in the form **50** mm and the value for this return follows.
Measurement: **12.4** mm
